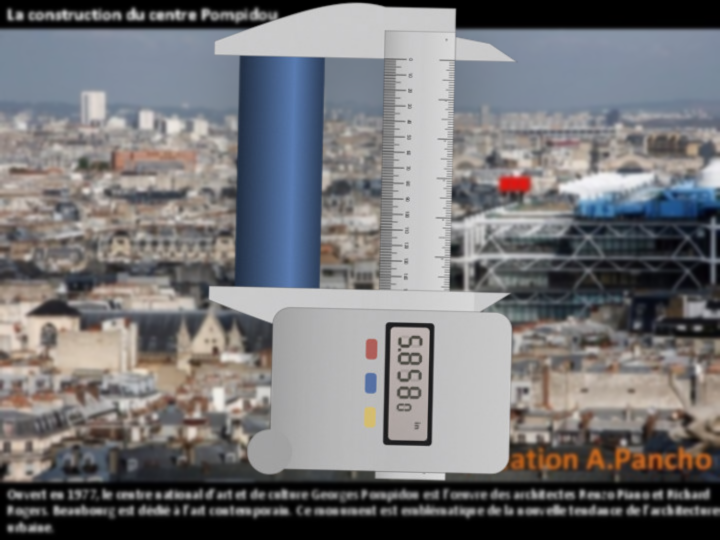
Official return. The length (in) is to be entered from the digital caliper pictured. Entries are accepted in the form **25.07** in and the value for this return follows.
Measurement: **5.8580** in
